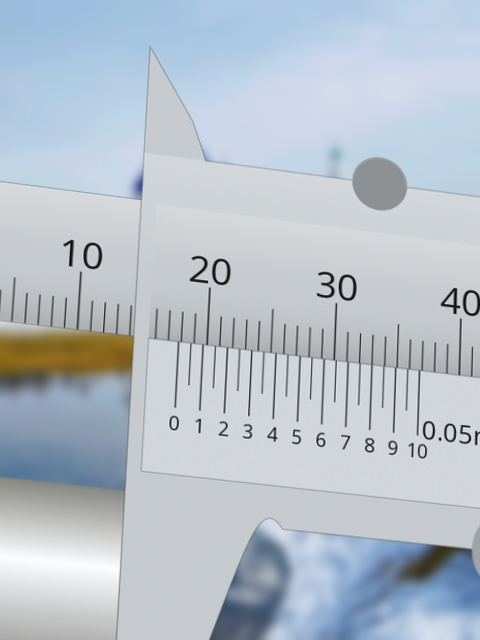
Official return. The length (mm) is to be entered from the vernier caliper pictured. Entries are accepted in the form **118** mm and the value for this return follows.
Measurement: **17.8** mm
